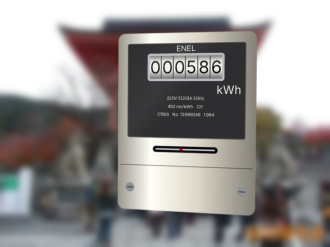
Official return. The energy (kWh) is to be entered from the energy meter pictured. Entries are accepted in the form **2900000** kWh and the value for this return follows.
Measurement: **586** kWh
